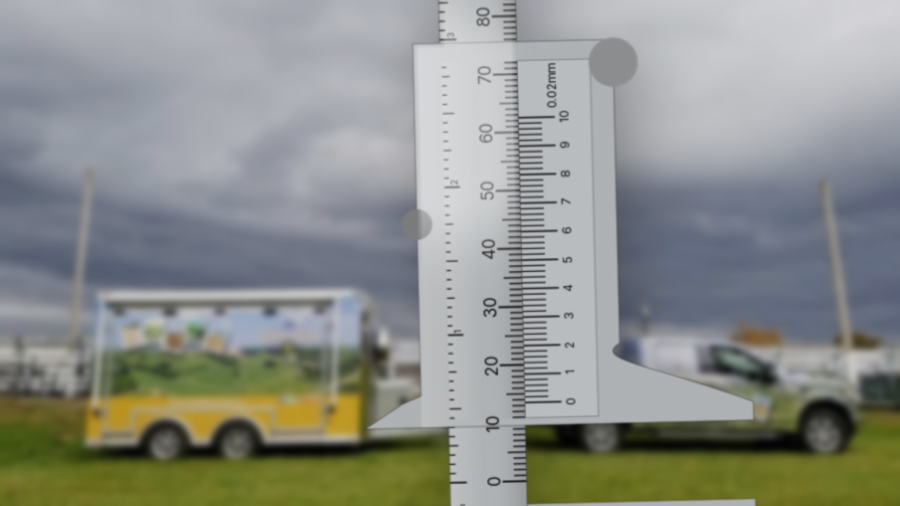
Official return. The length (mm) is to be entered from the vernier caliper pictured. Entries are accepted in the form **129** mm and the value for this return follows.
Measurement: **13.5** mm
